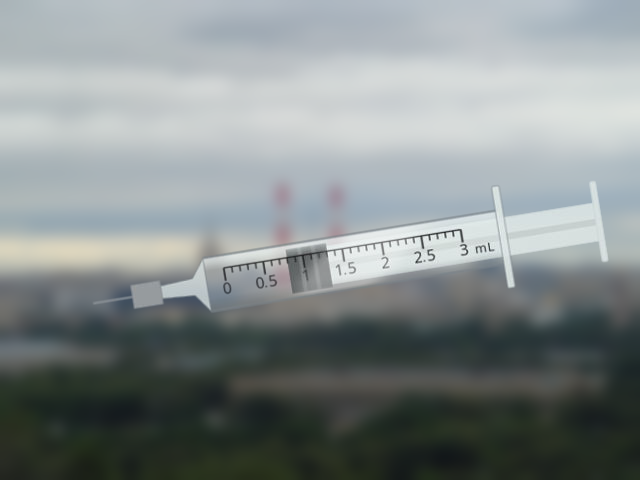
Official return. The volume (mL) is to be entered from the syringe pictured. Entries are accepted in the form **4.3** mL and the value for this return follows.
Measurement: **0.8** mL
